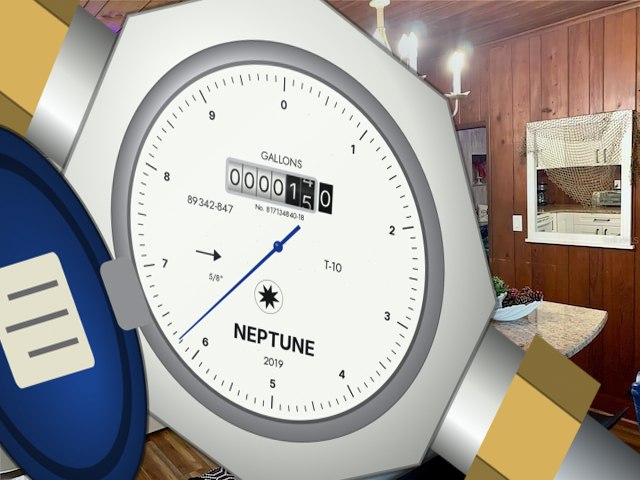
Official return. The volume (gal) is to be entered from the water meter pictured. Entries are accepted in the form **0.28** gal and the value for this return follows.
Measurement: **146.2** gal
